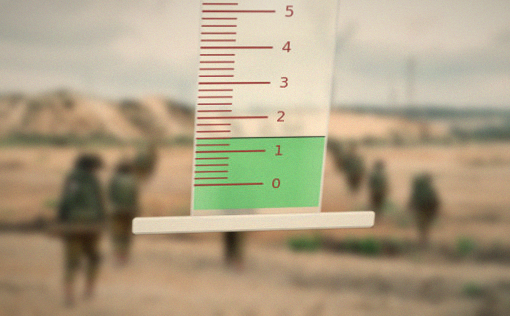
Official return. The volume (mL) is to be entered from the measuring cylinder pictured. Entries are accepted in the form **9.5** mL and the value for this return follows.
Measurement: **1.4** mL
